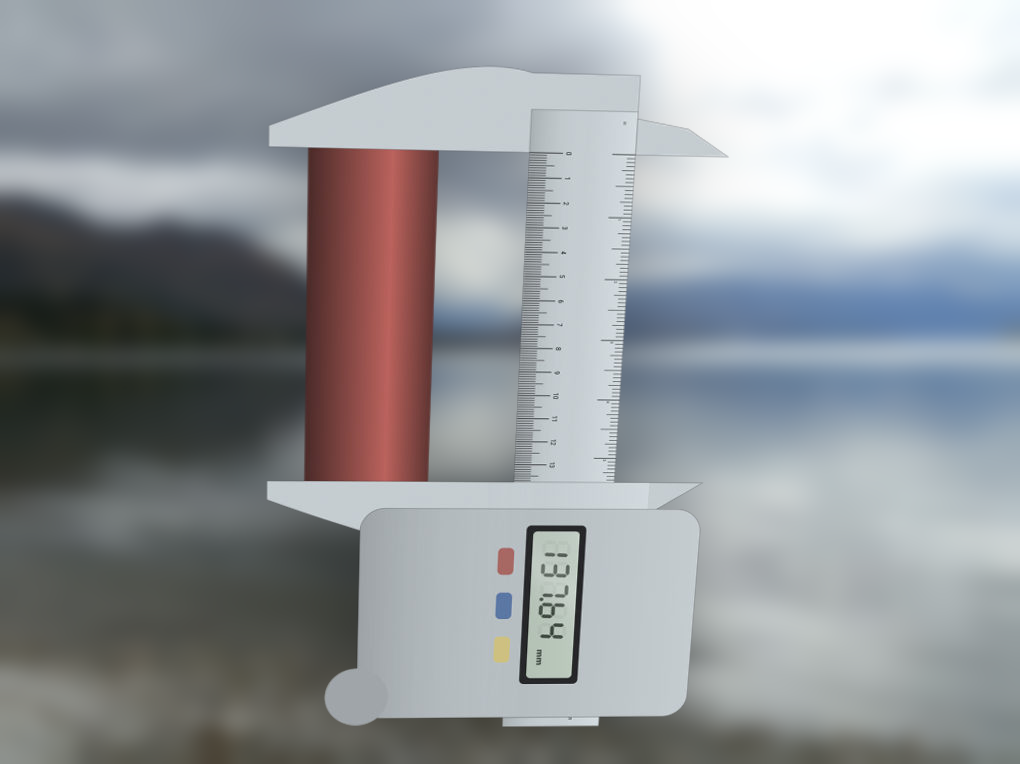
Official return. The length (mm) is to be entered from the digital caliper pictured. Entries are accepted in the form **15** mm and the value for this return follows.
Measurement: **137.64** mm
